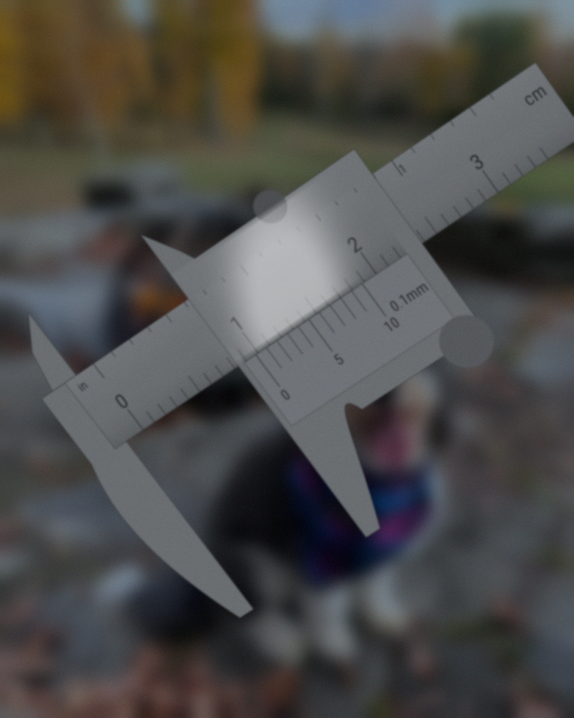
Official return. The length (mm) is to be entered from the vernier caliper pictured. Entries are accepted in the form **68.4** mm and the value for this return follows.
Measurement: **9.8** mm
